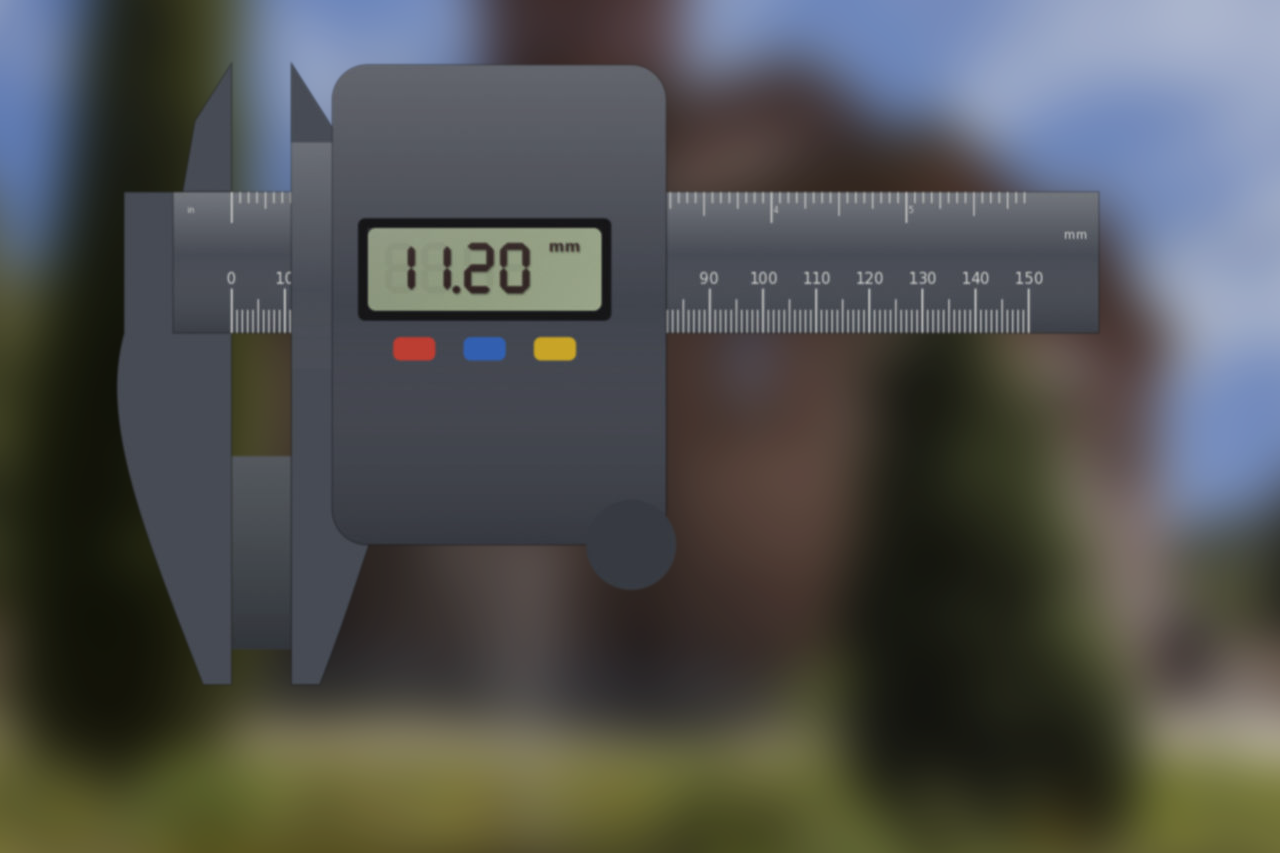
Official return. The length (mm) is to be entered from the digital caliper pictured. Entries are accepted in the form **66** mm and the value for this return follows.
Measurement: **11.20** mm
